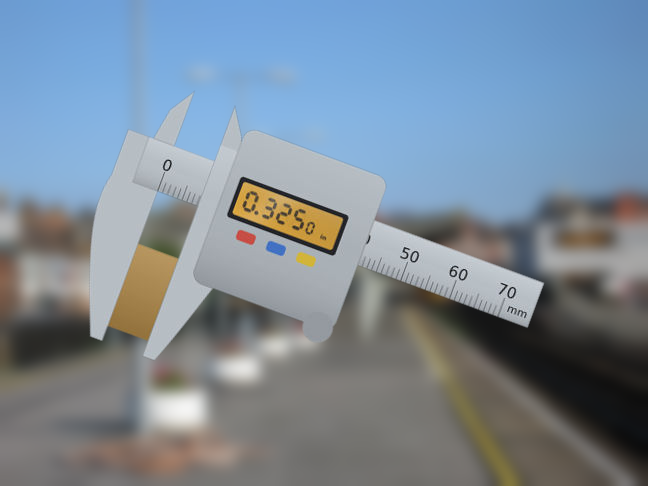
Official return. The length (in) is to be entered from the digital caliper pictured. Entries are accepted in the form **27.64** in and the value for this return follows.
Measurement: **0.3250** in
